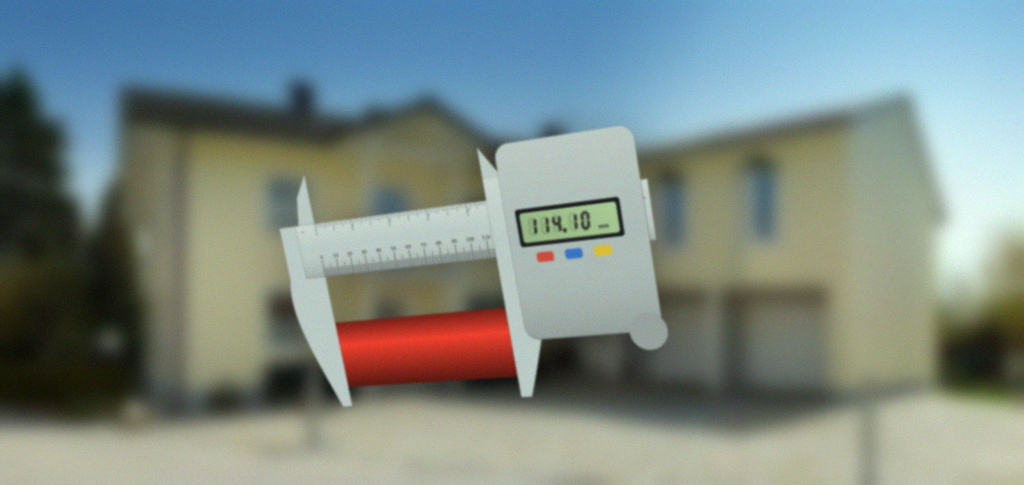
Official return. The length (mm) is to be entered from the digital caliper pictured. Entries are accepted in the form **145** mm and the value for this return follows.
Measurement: **114.10** mm
